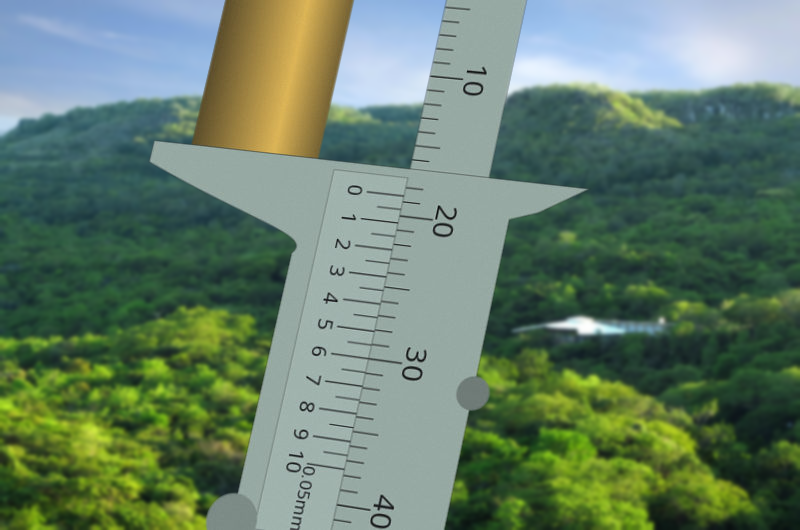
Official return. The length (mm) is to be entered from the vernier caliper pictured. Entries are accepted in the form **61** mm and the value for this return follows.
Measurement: **18.6** mm
